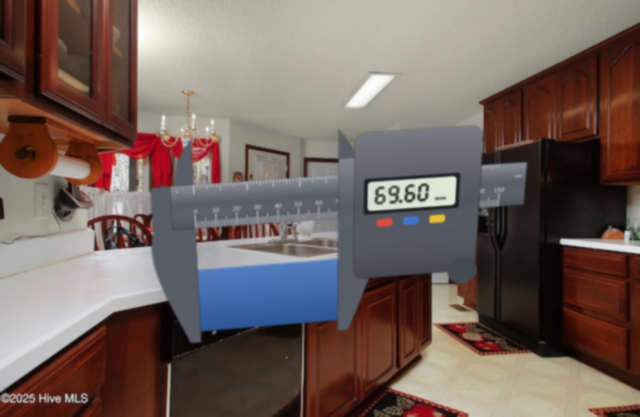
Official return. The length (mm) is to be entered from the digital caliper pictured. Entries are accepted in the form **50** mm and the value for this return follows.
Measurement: **69.60** mm
